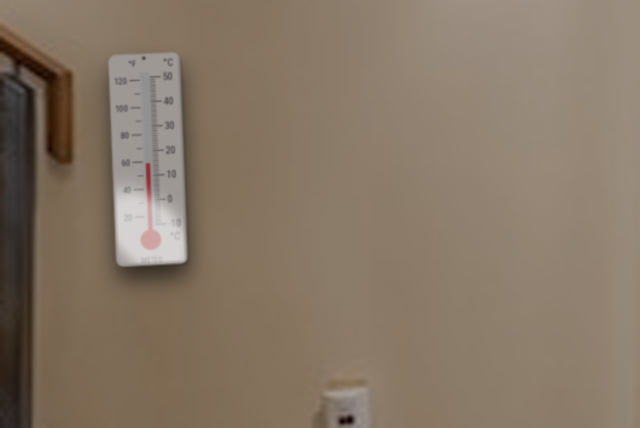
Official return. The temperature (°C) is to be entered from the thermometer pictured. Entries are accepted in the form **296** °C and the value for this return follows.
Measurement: **15** °C
